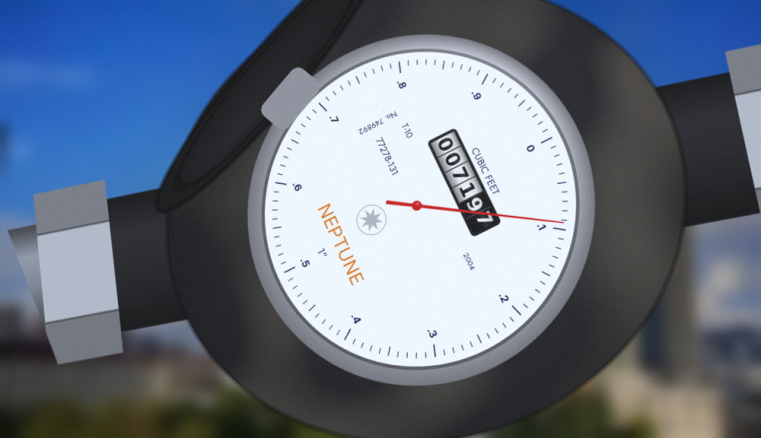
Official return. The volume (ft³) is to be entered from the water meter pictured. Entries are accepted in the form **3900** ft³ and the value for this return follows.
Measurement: **7197.09** ft³
